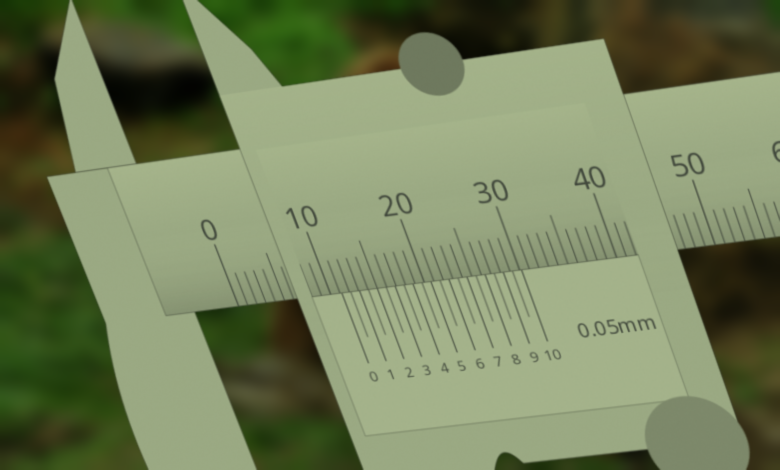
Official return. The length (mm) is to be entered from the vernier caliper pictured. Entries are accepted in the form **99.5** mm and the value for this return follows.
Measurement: **11.2** mm
